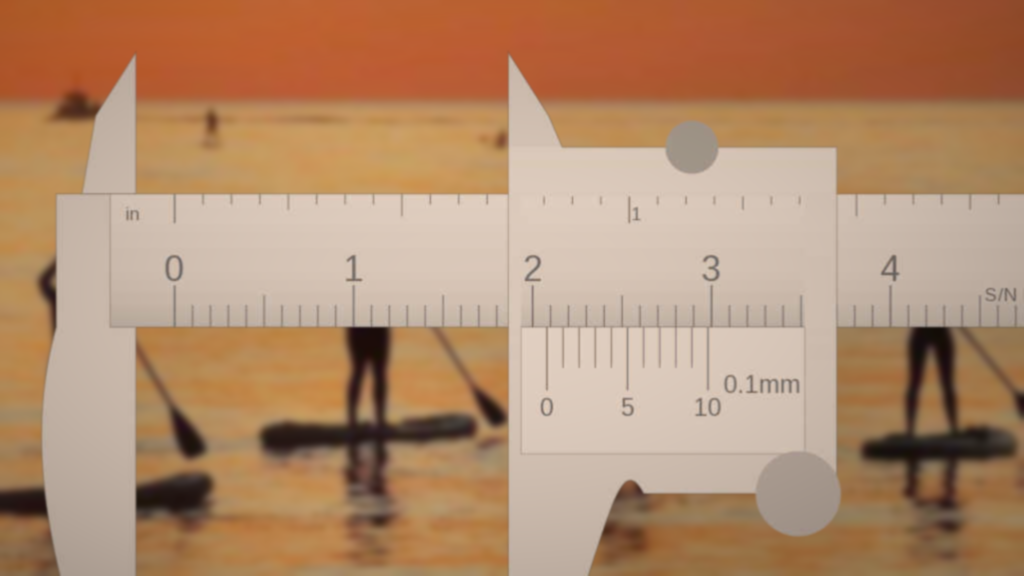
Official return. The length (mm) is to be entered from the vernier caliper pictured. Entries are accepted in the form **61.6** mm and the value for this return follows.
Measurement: **20.8** mm
